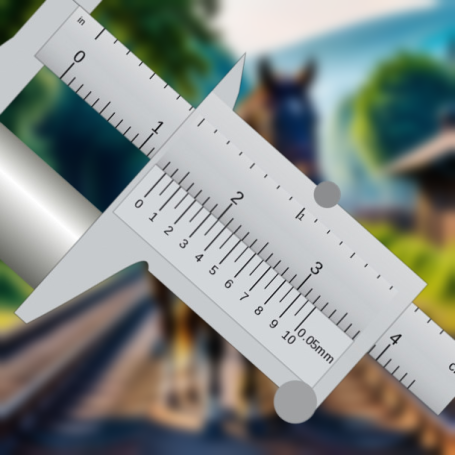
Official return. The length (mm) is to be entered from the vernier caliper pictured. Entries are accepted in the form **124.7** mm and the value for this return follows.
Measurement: **13.4** mm
